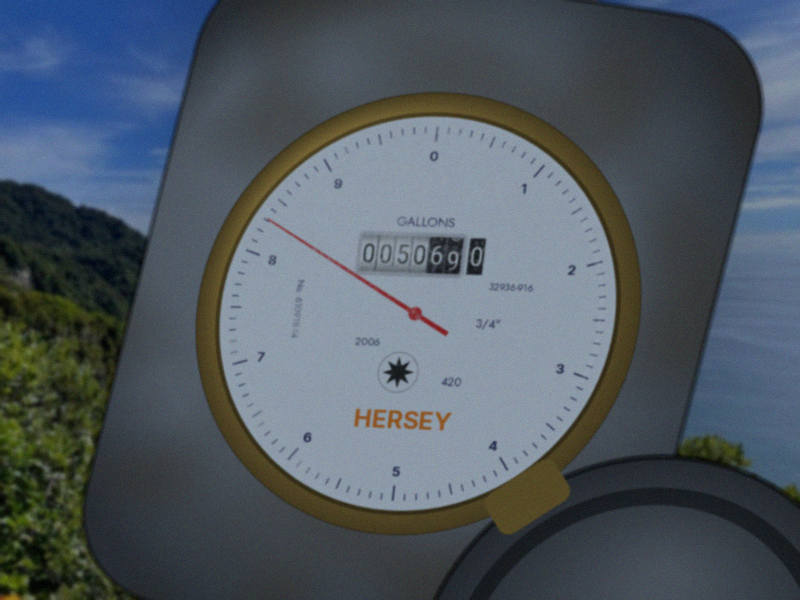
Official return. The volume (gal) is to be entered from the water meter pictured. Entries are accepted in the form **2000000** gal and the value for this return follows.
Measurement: **50688.3** gal
